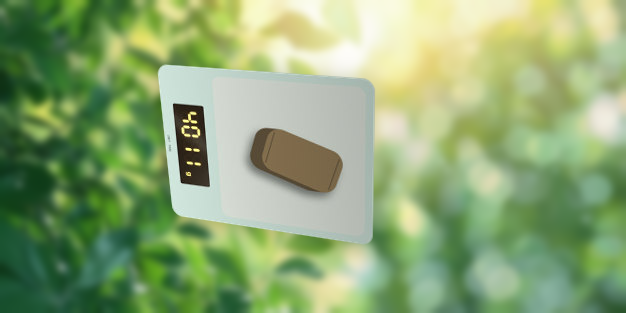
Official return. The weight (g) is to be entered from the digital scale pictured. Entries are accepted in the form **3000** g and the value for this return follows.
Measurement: **4011** g
